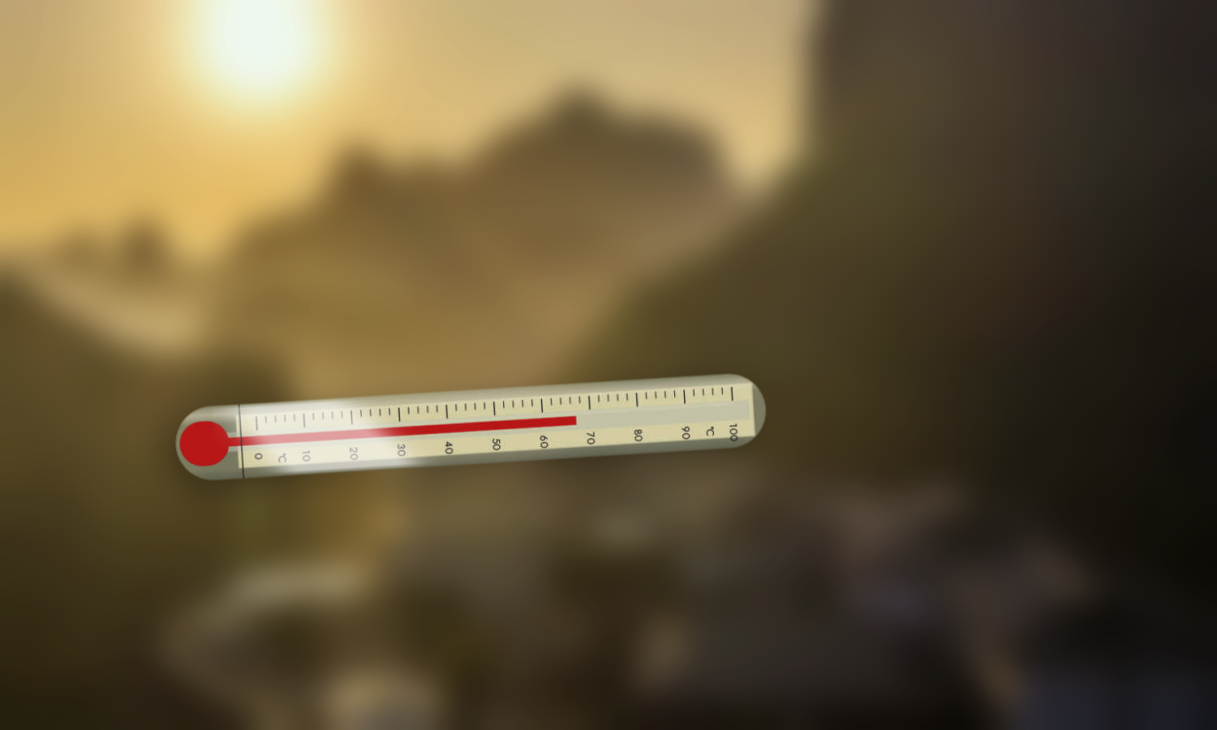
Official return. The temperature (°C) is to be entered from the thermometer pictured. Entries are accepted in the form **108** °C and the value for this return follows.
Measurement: **67** °C
